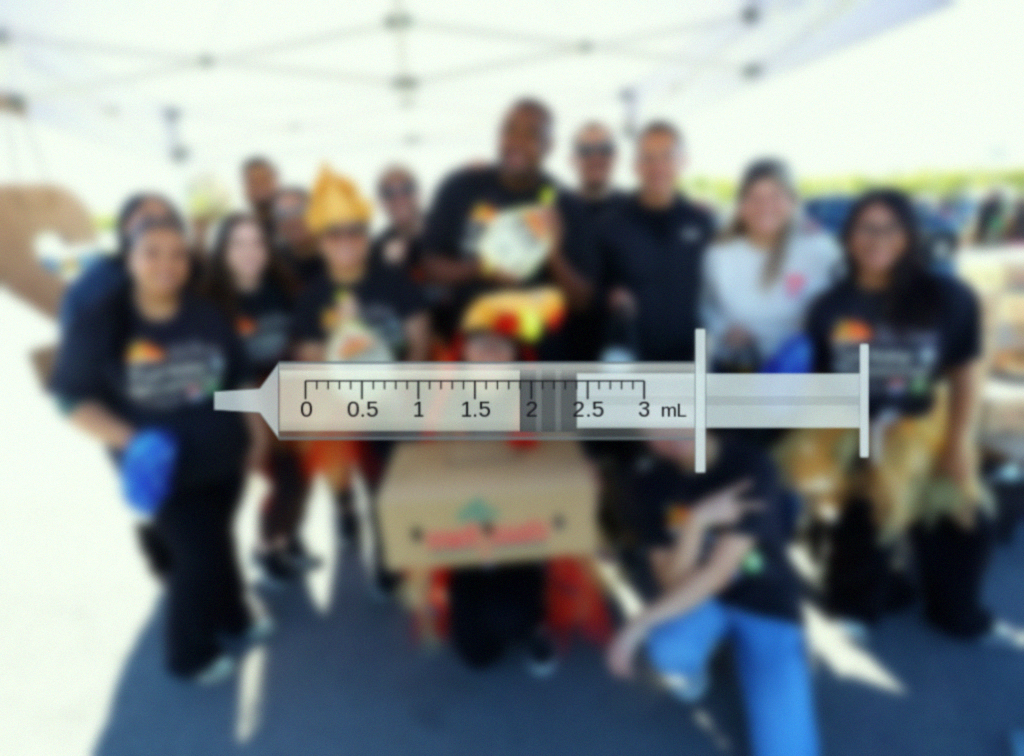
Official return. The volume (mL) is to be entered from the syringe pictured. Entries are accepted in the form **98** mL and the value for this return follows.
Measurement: **1.9** mL
